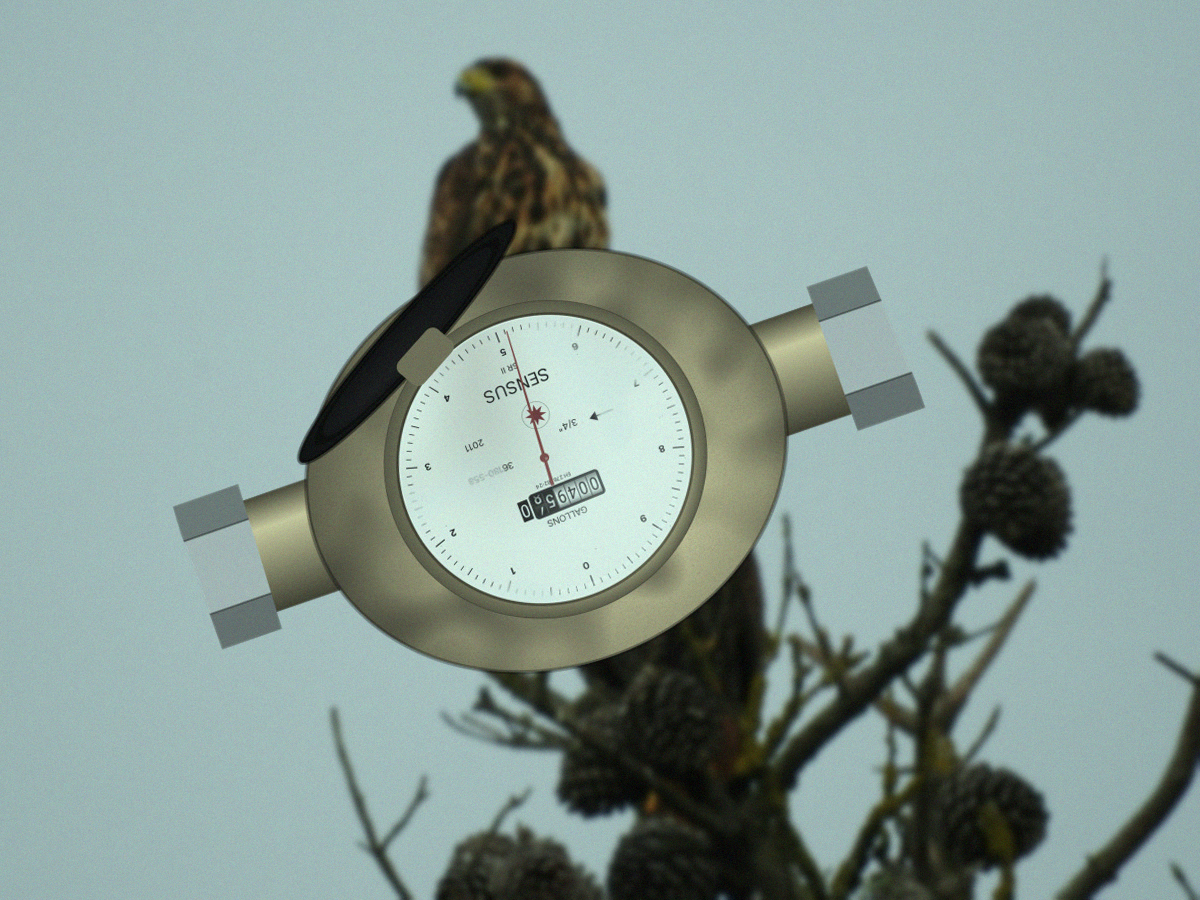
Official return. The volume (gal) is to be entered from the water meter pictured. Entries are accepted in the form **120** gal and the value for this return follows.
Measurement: **49575.1** gal
